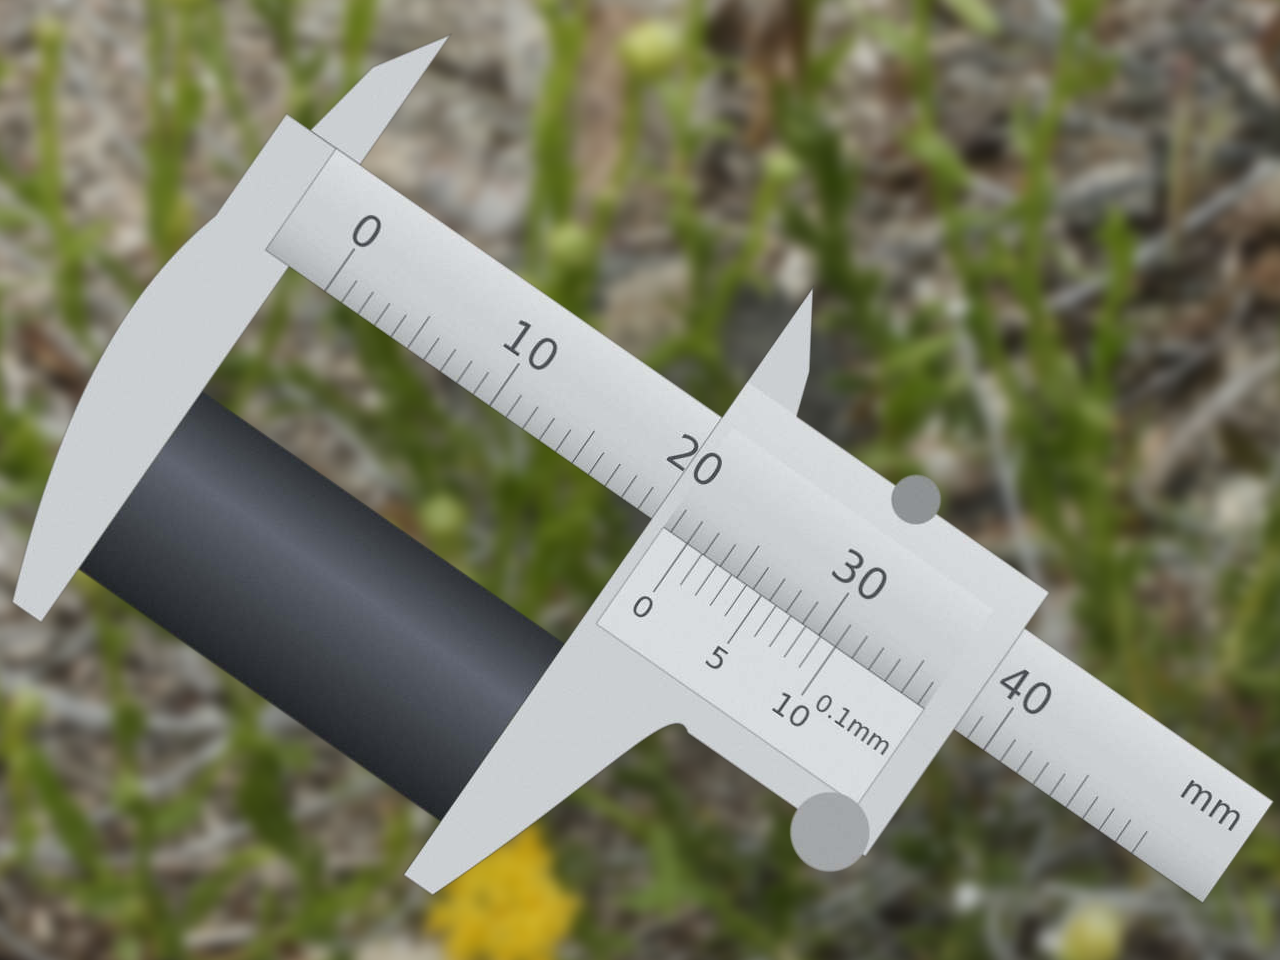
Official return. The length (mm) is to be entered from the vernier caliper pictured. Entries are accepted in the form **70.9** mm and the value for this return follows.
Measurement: **22.0** mm
